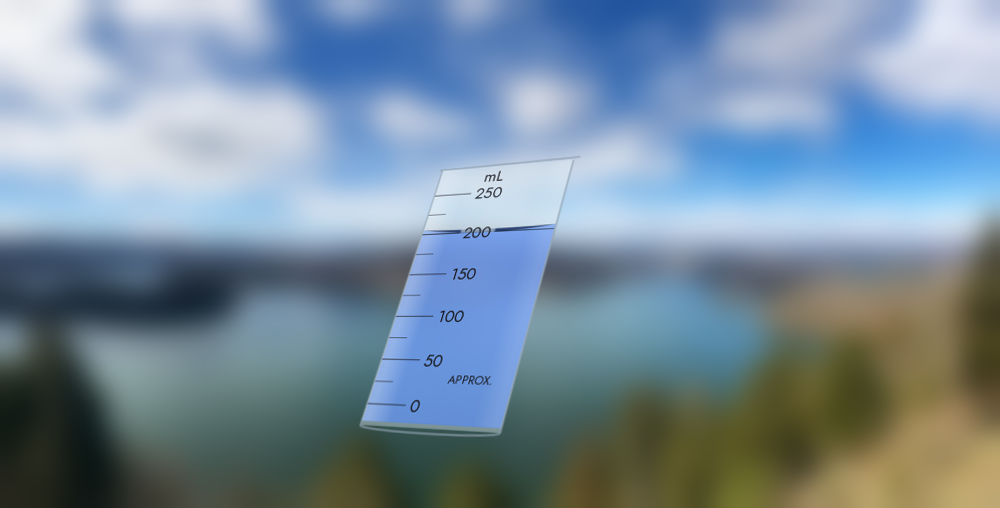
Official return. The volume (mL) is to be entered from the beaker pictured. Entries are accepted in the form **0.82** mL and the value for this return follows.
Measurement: **200** mL
